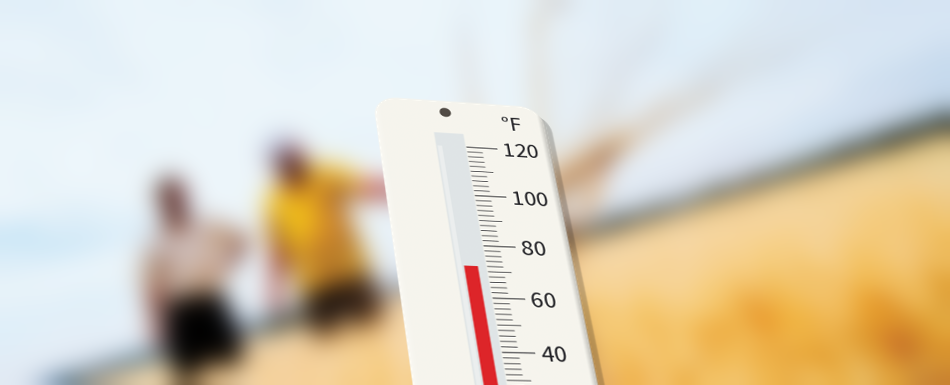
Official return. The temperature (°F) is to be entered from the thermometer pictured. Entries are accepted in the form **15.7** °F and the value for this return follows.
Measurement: **72** °F
